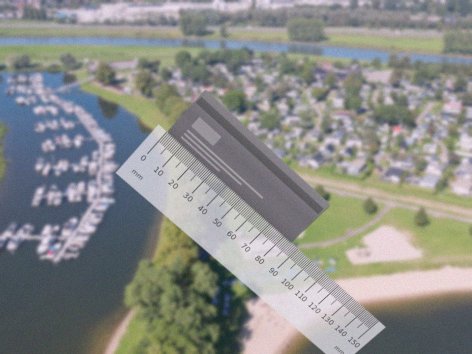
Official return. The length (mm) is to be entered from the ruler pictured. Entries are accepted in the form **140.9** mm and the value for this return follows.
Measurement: **85** mm
